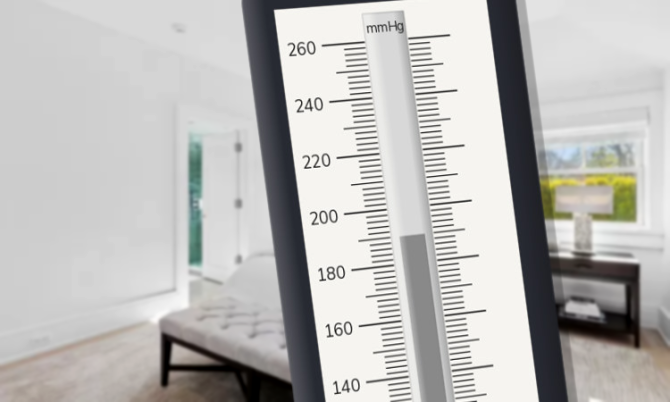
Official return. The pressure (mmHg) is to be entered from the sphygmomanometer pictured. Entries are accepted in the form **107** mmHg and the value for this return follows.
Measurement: **190** mmHg
